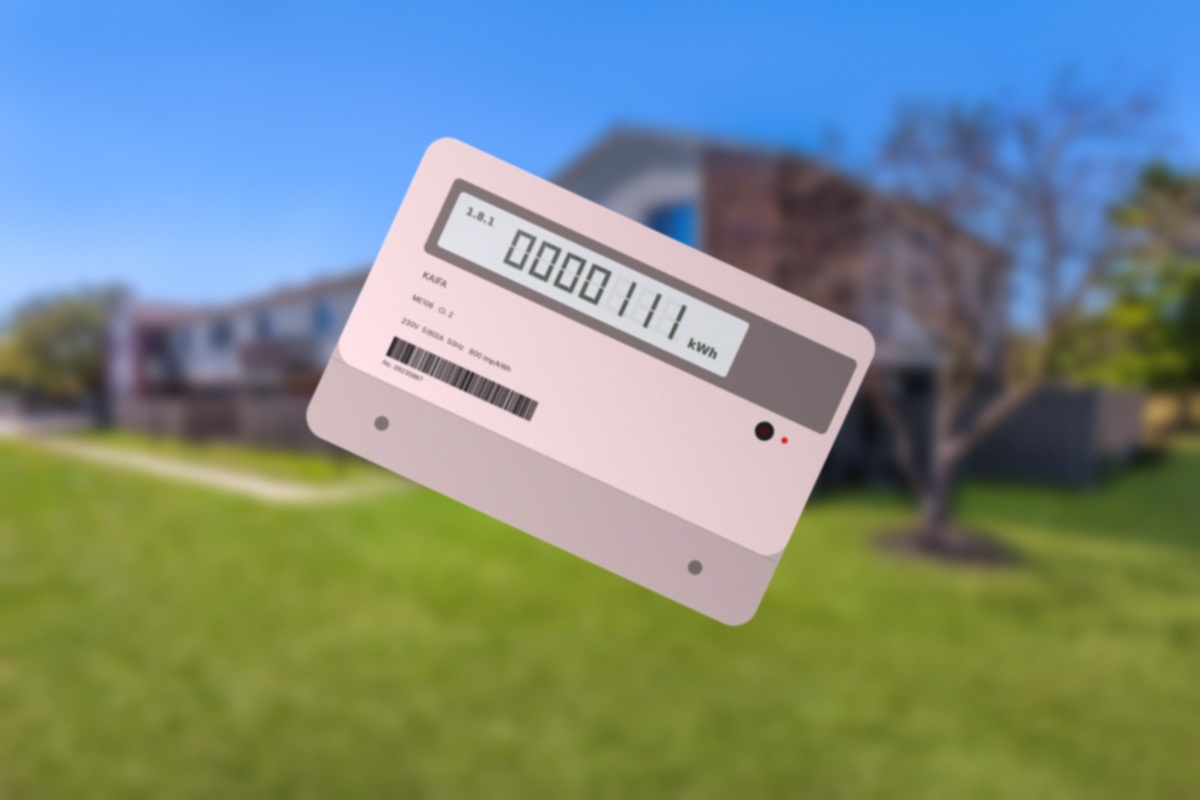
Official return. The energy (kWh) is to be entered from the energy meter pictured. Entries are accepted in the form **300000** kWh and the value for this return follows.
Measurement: **111** kWh
